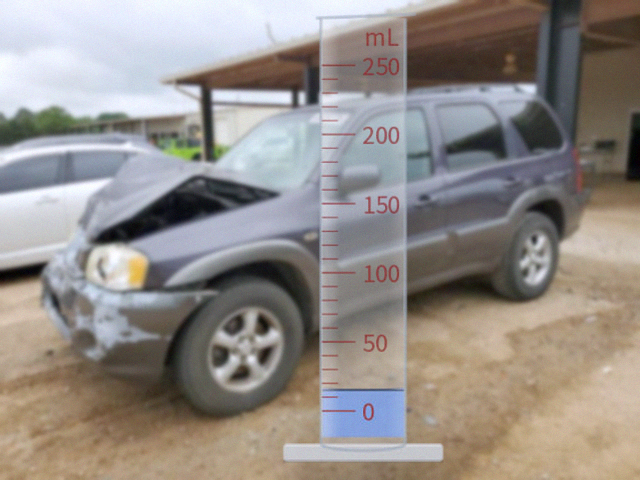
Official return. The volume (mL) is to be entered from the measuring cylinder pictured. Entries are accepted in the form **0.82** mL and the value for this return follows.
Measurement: **15** mL
